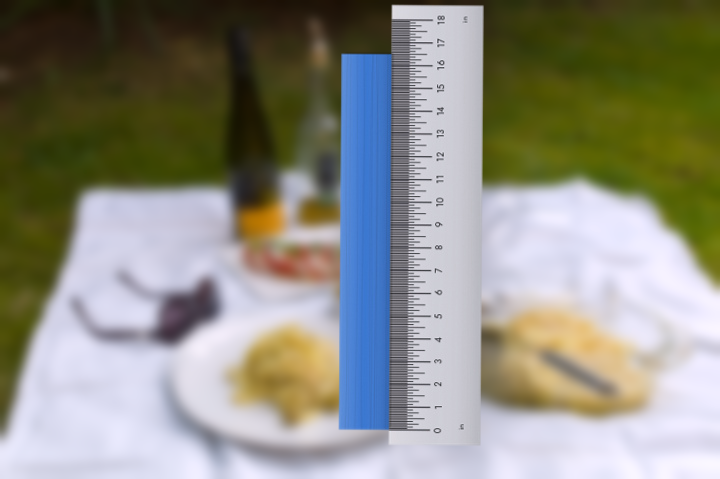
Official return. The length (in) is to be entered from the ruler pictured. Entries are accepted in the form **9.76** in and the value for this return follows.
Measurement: **16.5** in
